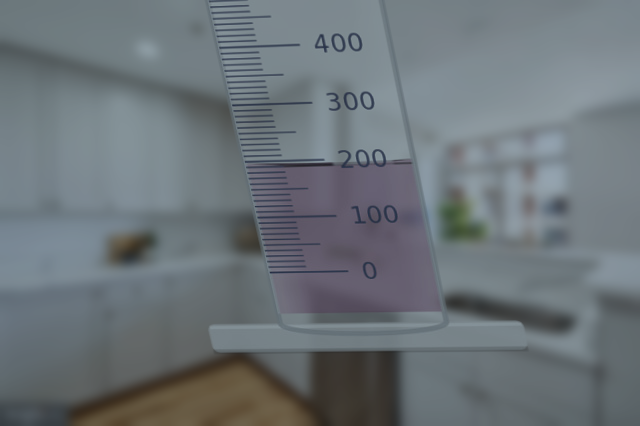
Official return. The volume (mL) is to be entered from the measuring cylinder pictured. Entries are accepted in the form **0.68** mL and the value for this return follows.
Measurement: **190** mL
